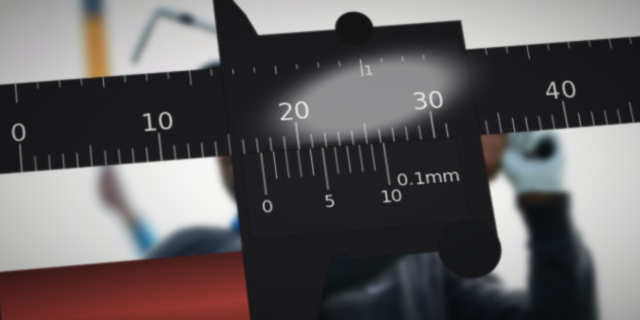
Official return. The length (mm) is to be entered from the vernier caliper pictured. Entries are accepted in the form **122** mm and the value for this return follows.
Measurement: **17.2** mm
